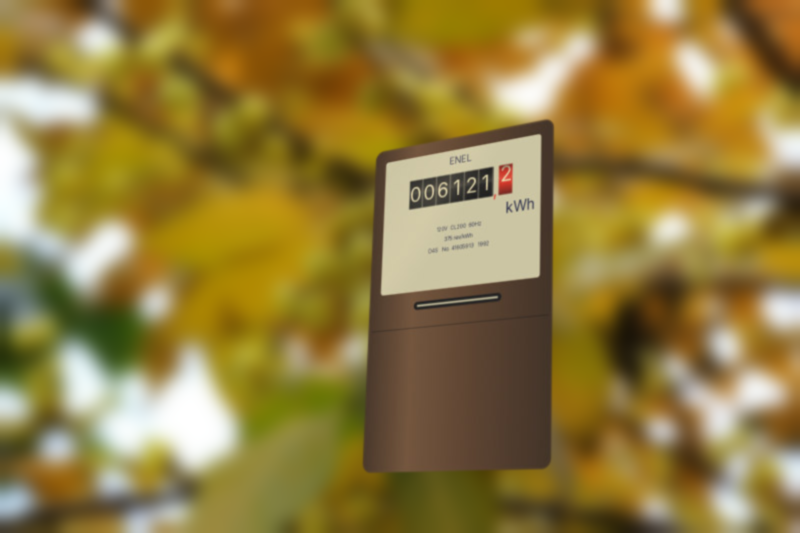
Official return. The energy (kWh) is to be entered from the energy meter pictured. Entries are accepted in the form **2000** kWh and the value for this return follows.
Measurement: **6121.2** kWh
